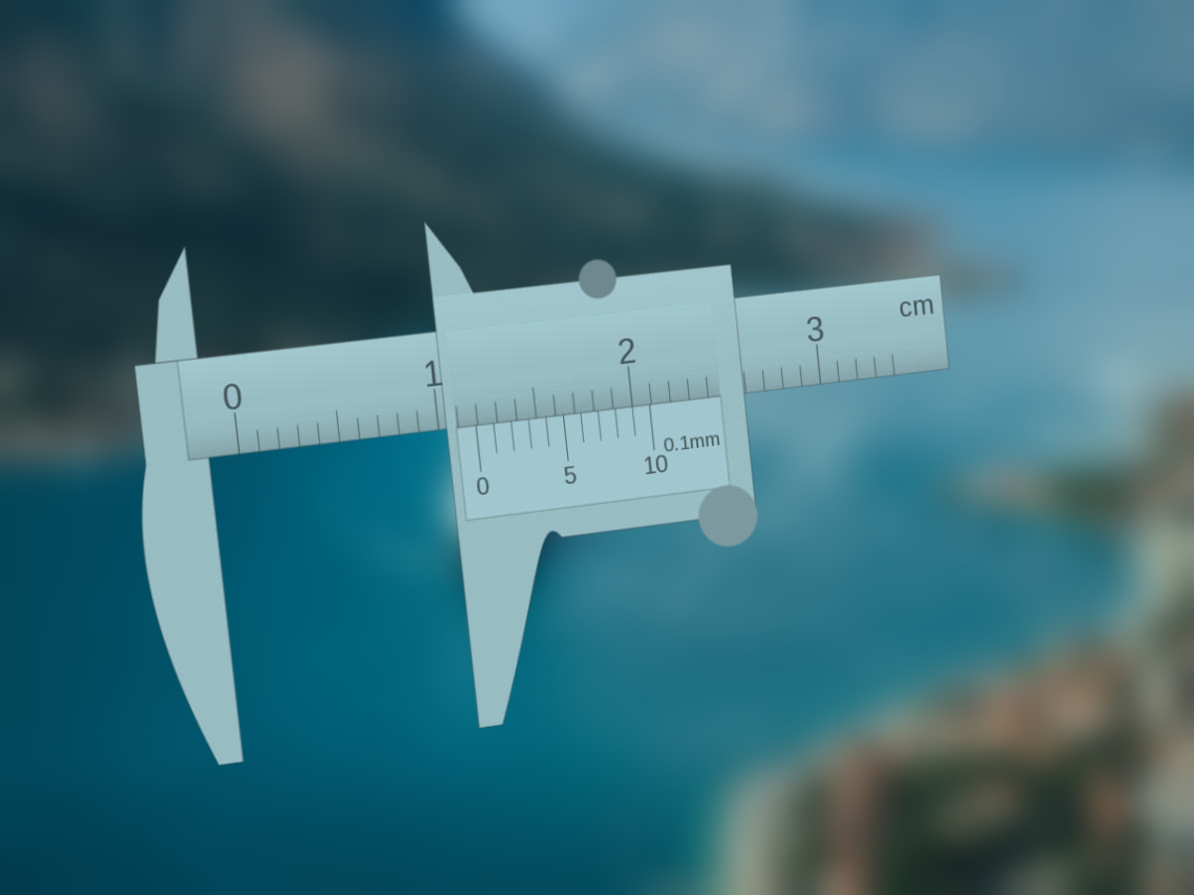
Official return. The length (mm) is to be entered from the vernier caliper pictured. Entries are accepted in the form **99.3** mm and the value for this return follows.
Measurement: **11.9** mm
